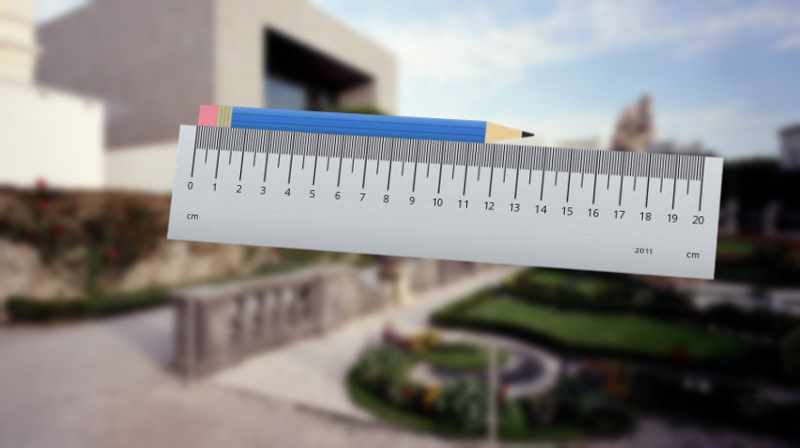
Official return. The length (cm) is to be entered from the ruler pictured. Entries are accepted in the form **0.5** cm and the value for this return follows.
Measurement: **13.5** cm
